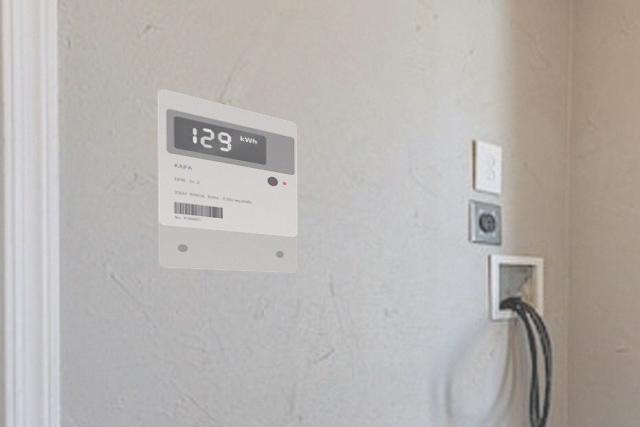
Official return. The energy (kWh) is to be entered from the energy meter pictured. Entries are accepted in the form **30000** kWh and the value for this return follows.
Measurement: **129** kWh
